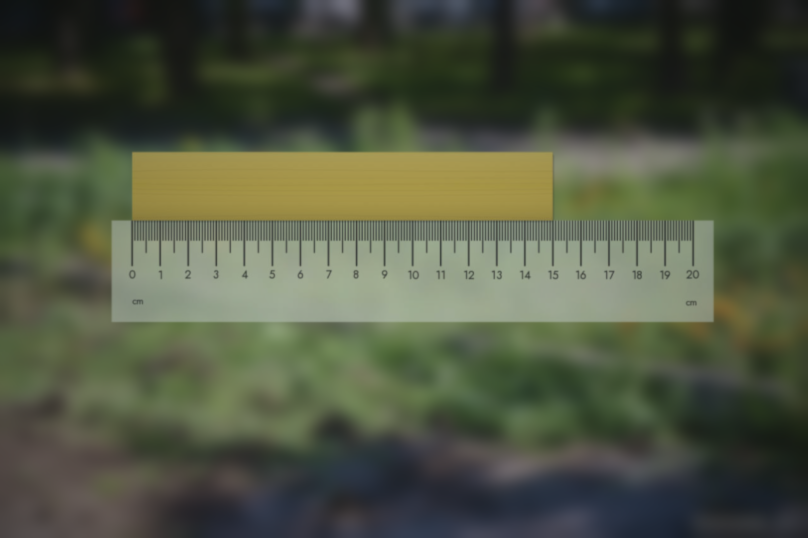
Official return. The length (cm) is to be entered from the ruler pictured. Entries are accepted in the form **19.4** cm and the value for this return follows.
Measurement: **15** cm
